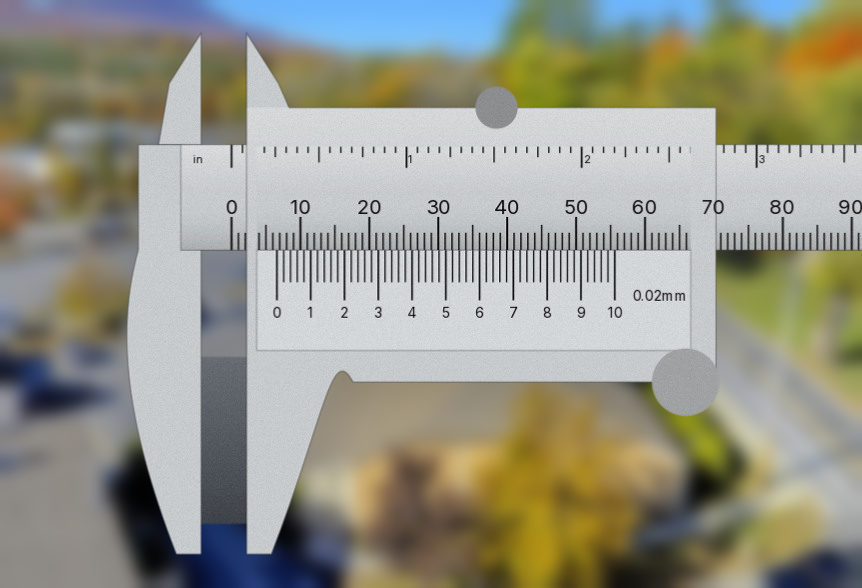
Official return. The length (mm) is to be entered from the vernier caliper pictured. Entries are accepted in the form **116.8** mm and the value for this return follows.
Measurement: **6.6** mm
